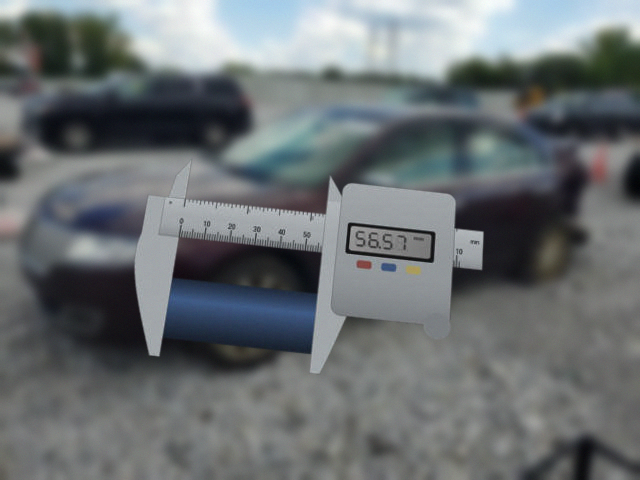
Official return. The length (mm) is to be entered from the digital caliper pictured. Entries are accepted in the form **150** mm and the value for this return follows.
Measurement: **56.57** mm
